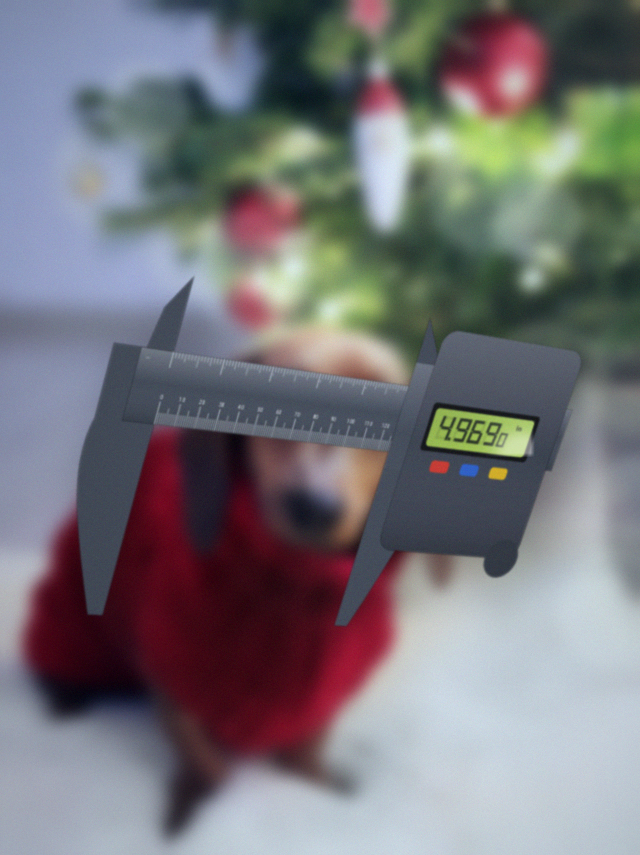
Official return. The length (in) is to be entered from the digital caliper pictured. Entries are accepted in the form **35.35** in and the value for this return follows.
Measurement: **4.9690** in
